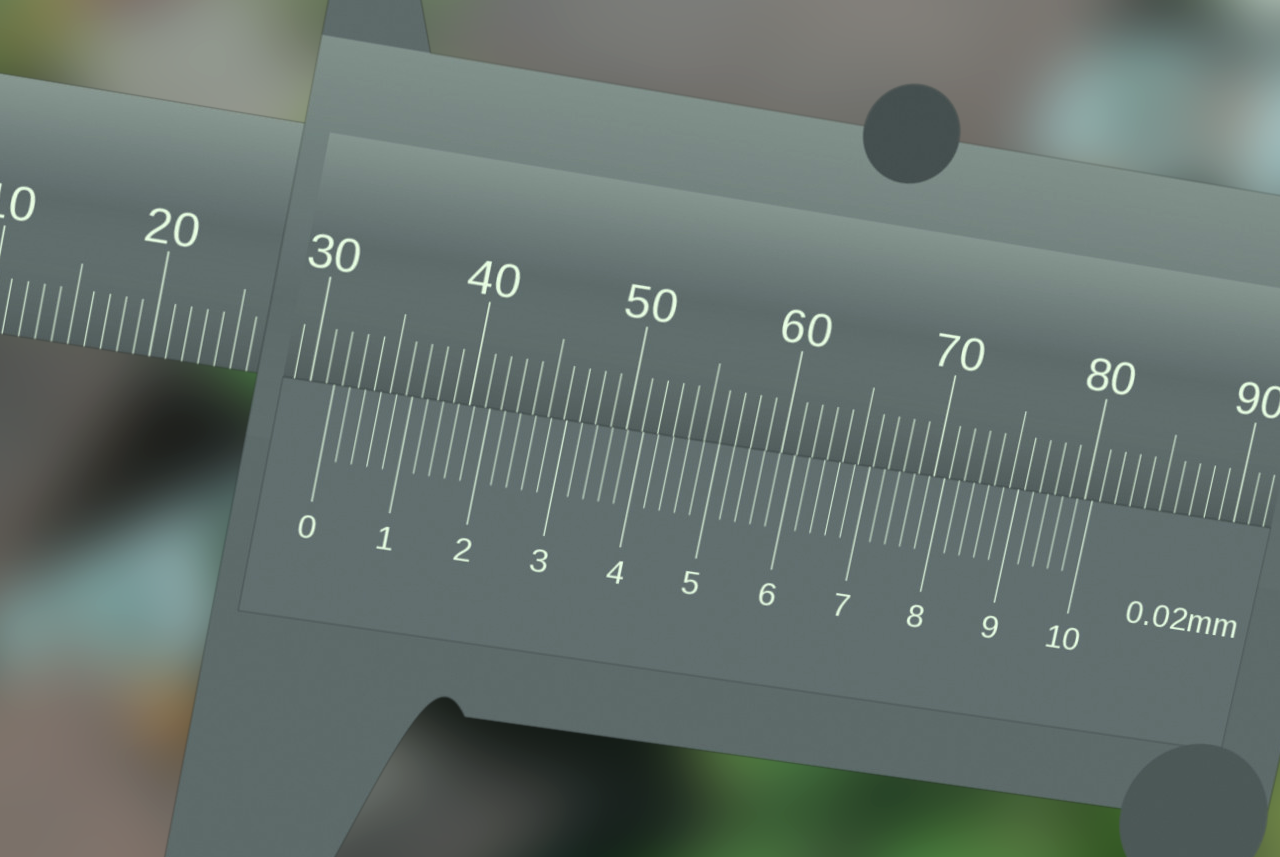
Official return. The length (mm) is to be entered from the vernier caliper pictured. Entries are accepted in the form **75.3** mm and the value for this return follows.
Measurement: **31.5** mm
